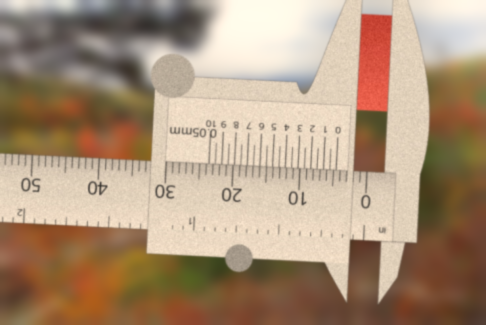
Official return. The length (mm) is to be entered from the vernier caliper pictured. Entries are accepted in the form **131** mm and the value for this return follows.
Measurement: **4.6** mm
